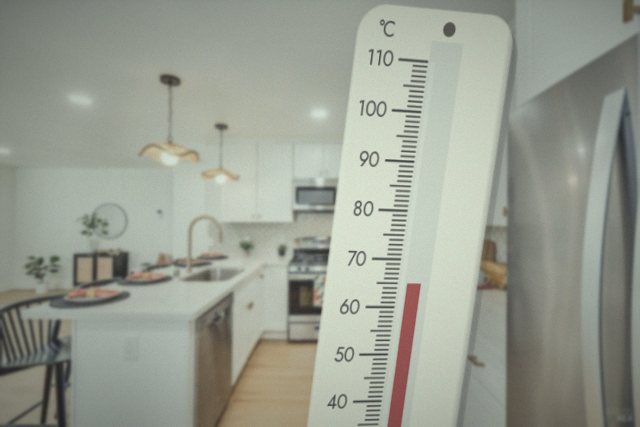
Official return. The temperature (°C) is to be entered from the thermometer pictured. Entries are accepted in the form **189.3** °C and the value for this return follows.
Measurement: **65** °C
